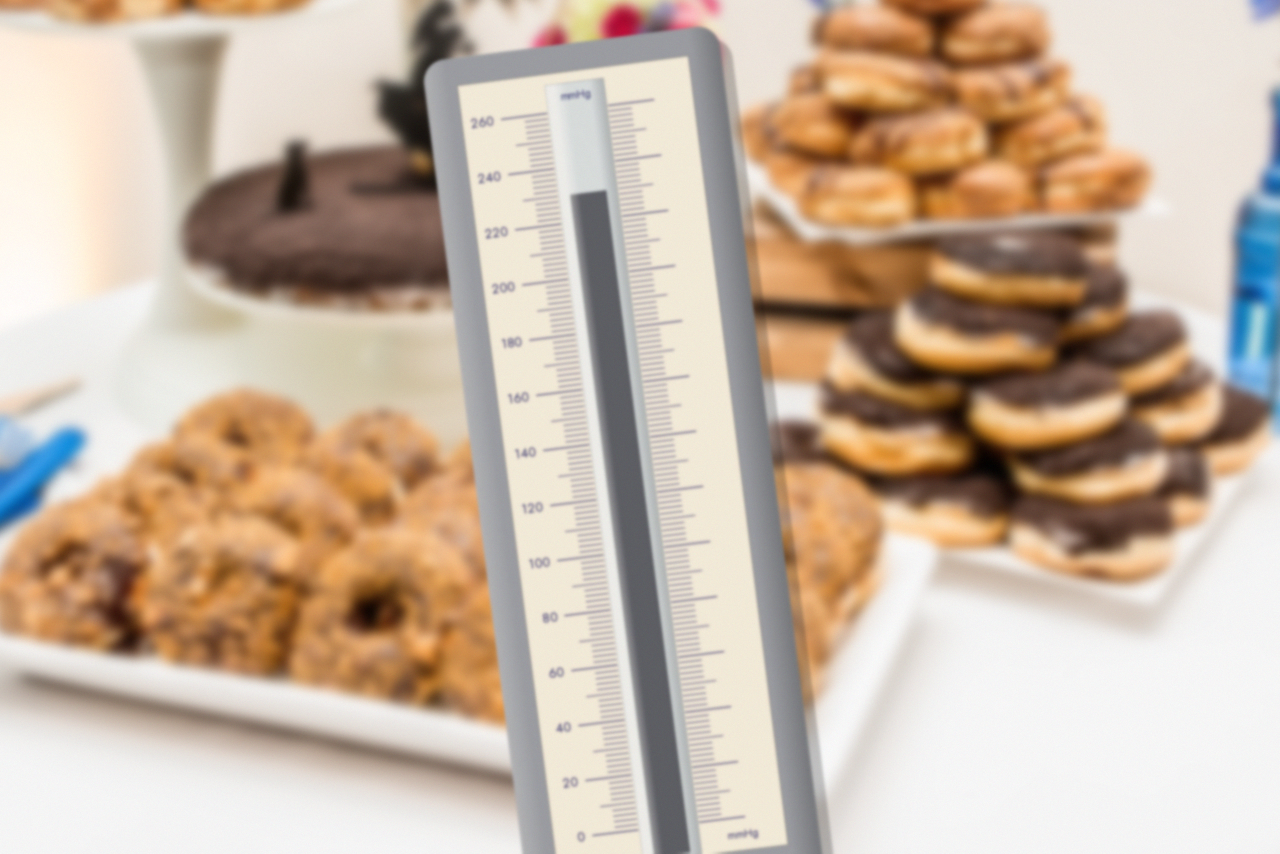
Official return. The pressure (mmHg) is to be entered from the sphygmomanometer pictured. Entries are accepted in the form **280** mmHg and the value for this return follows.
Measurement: **230** mmHg
